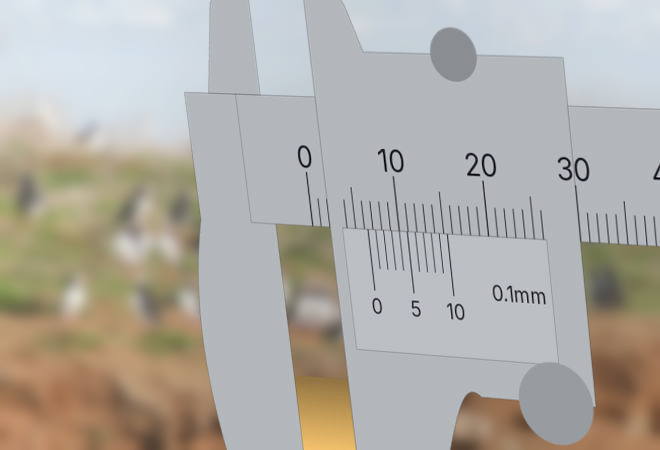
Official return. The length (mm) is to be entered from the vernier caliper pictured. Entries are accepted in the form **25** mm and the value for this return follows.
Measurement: **6.4** mm
